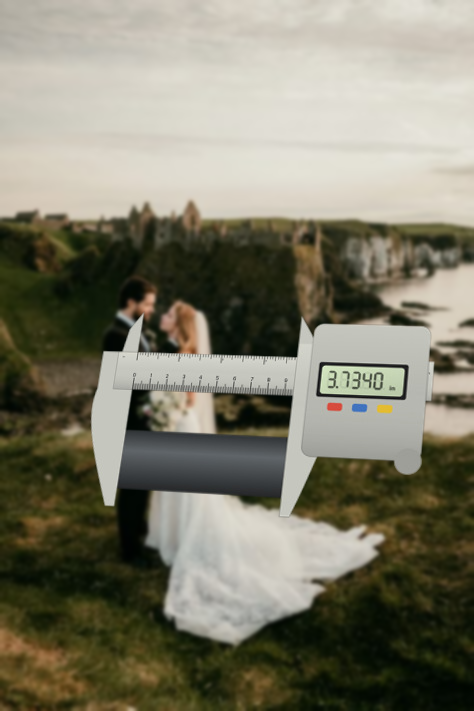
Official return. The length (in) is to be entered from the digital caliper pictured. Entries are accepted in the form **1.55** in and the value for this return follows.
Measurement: **3.7340** in
